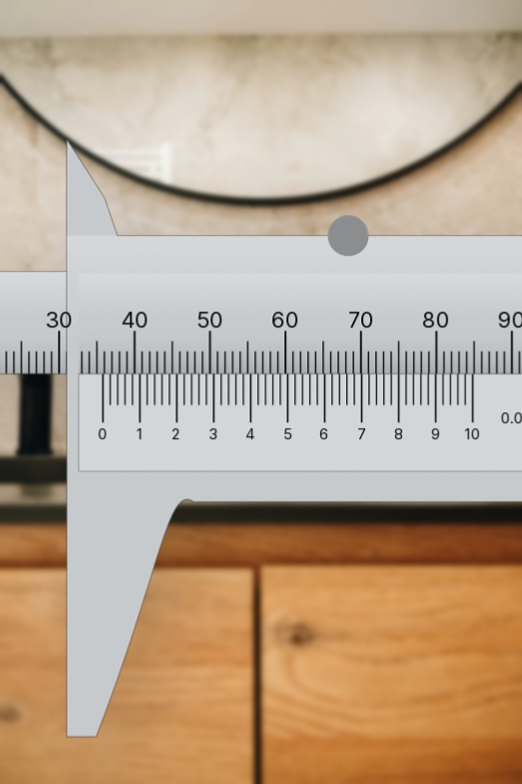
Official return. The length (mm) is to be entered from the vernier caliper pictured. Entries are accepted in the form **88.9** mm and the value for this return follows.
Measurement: **35.8** mm
